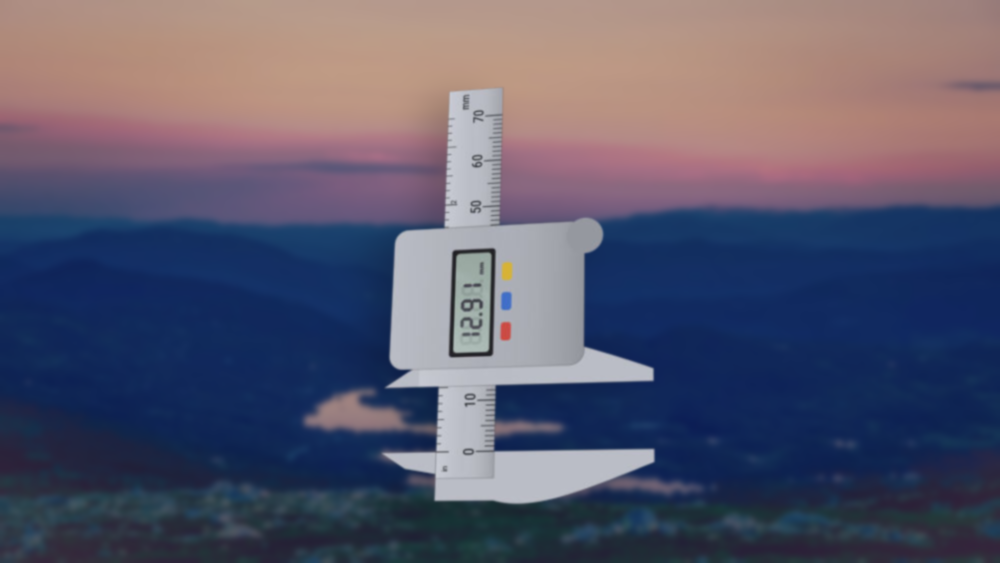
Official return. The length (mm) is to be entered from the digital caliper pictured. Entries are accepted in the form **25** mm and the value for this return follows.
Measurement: **12.91** mm
